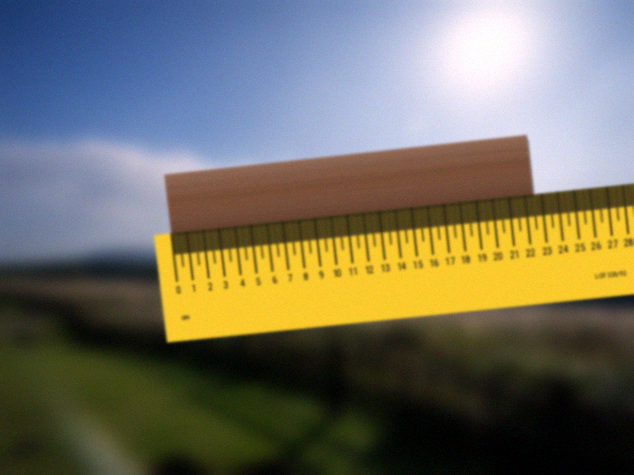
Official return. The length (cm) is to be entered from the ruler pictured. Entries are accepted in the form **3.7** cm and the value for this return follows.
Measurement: **22.5** cm
